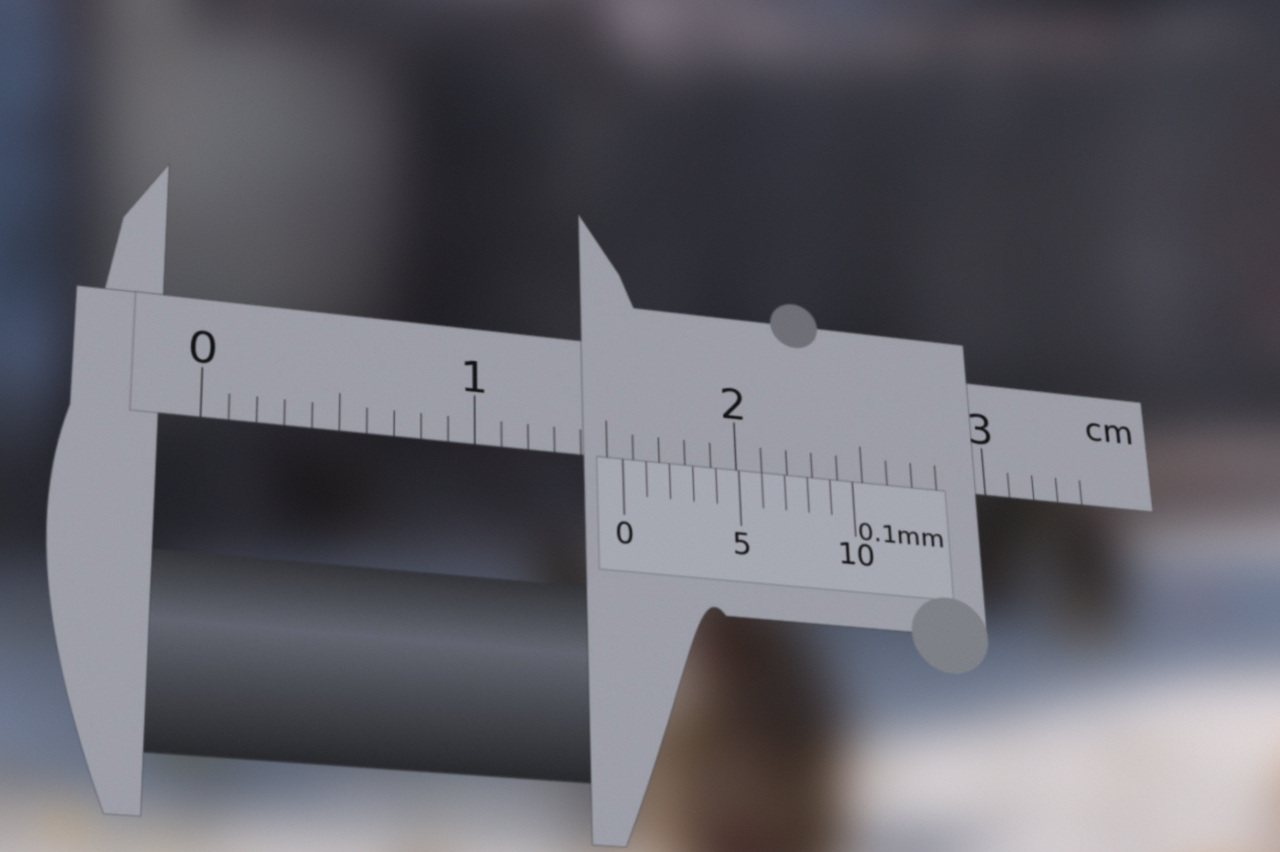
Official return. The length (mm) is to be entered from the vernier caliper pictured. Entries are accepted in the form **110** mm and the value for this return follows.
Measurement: **15.6** mm
